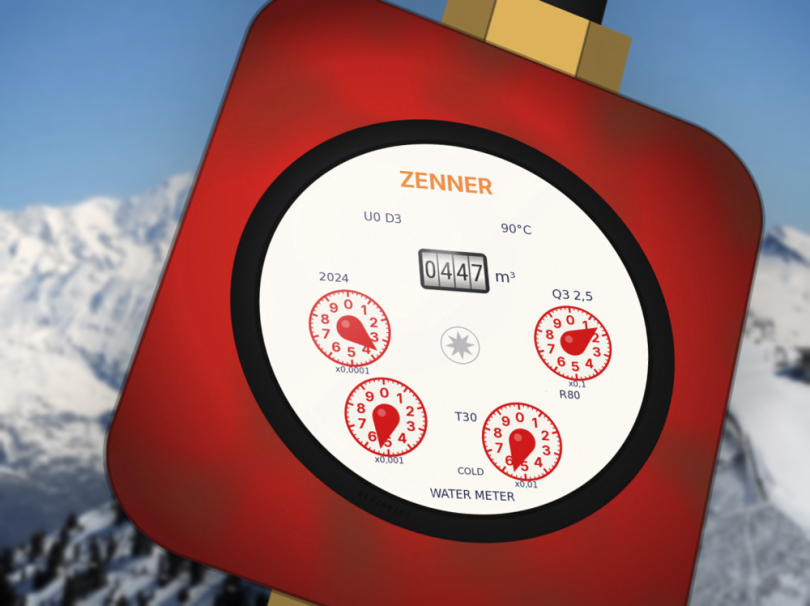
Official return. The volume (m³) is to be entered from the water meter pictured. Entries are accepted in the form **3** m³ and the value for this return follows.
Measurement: **447.1553** m³
